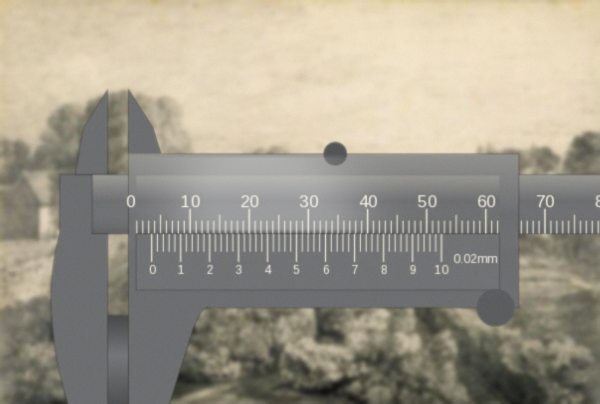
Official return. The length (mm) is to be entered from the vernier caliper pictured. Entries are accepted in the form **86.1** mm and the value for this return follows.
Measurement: **3.5** mm
